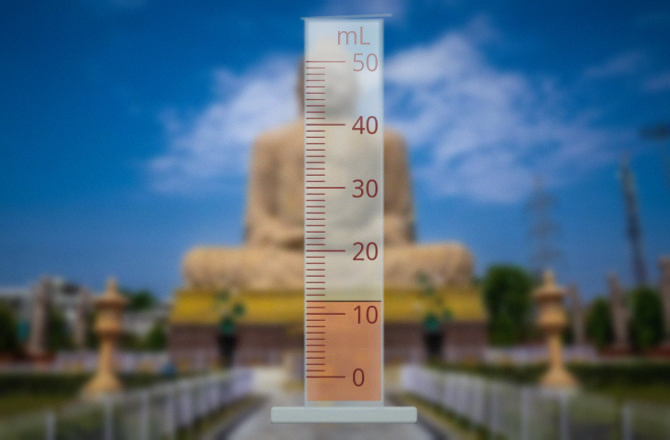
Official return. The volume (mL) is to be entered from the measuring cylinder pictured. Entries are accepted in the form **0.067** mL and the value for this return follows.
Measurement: **12** mL
